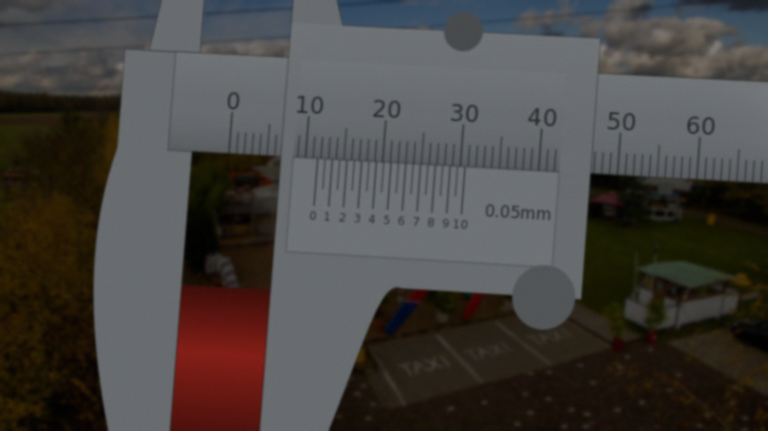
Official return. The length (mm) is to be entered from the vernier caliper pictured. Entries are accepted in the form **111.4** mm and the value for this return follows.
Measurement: **11.6** mm
